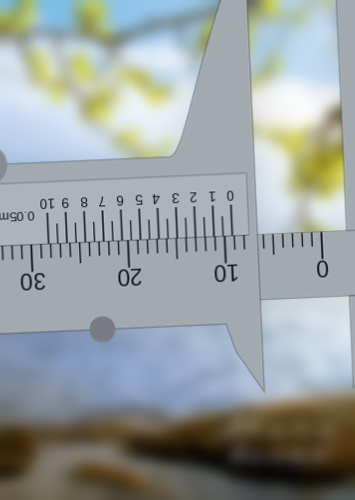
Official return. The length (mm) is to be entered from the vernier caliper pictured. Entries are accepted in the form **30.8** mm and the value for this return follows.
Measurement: **9.2** mm
